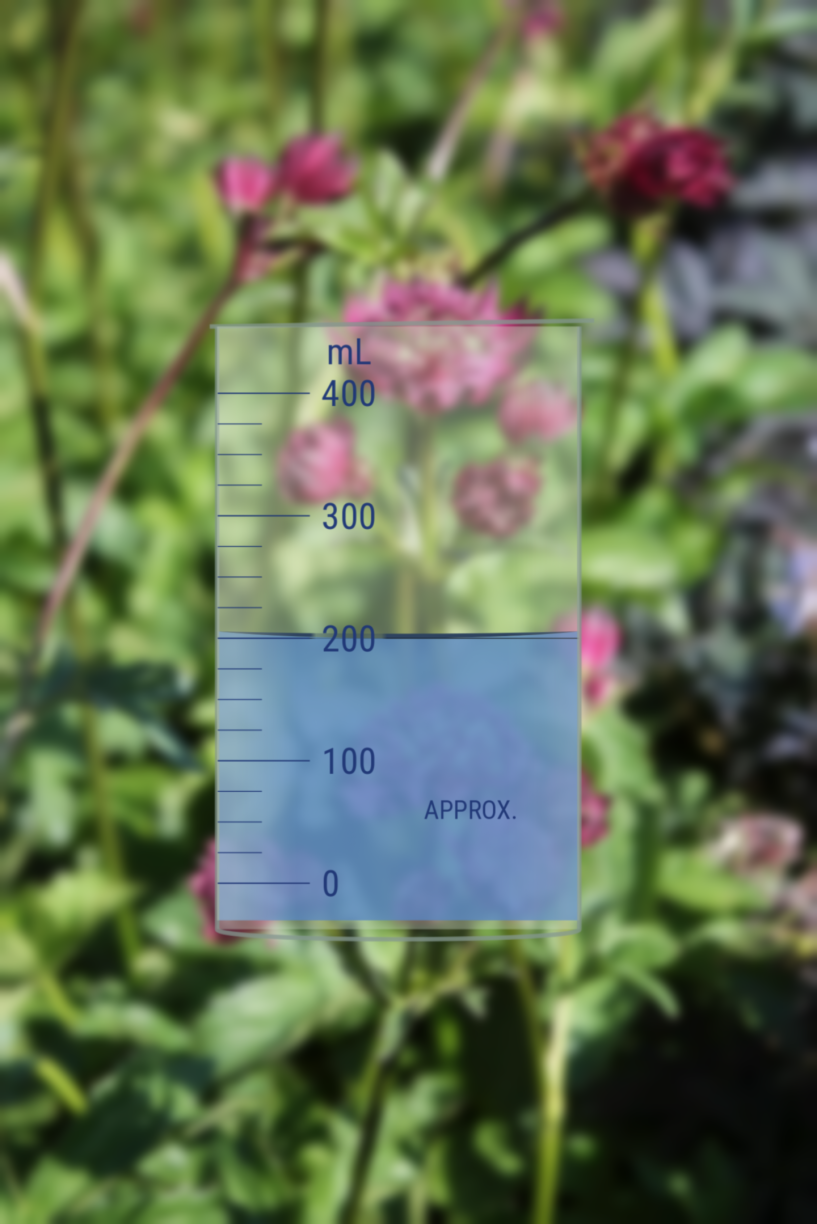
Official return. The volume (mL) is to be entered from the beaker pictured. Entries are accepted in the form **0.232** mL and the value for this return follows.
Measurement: **200** mL
